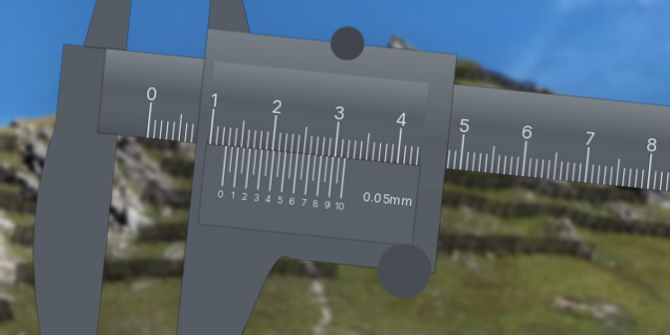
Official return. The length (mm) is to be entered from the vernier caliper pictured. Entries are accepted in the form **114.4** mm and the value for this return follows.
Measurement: **12.6** mm
